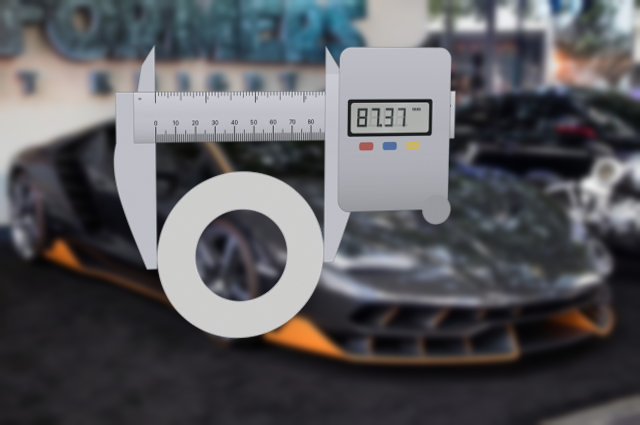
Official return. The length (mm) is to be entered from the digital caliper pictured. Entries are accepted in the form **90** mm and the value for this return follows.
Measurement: **87.37** mm
